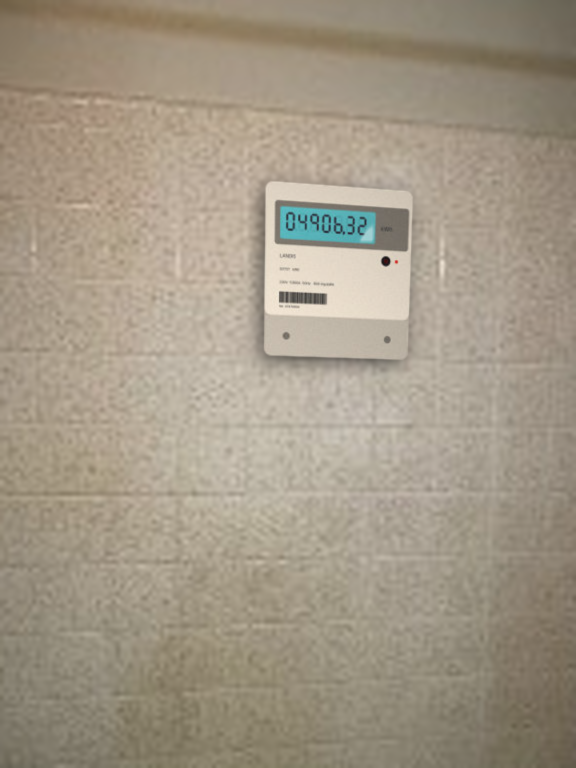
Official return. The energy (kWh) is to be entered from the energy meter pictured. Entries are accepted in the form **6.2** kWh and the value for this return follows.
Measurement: **4906.32** kWh
